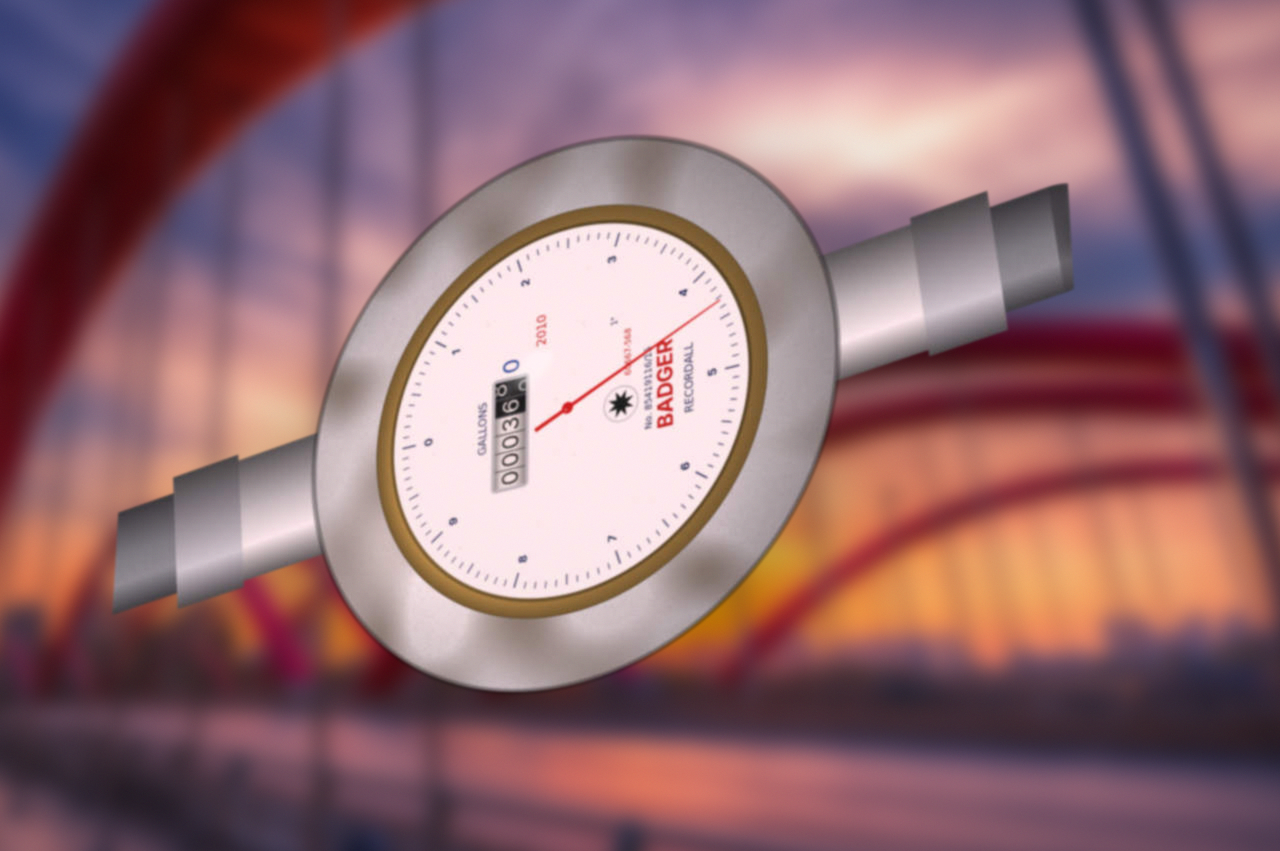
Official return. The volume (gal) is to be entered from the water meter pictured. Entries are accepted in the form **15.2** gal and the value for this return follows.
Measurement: **3684.3** gal
